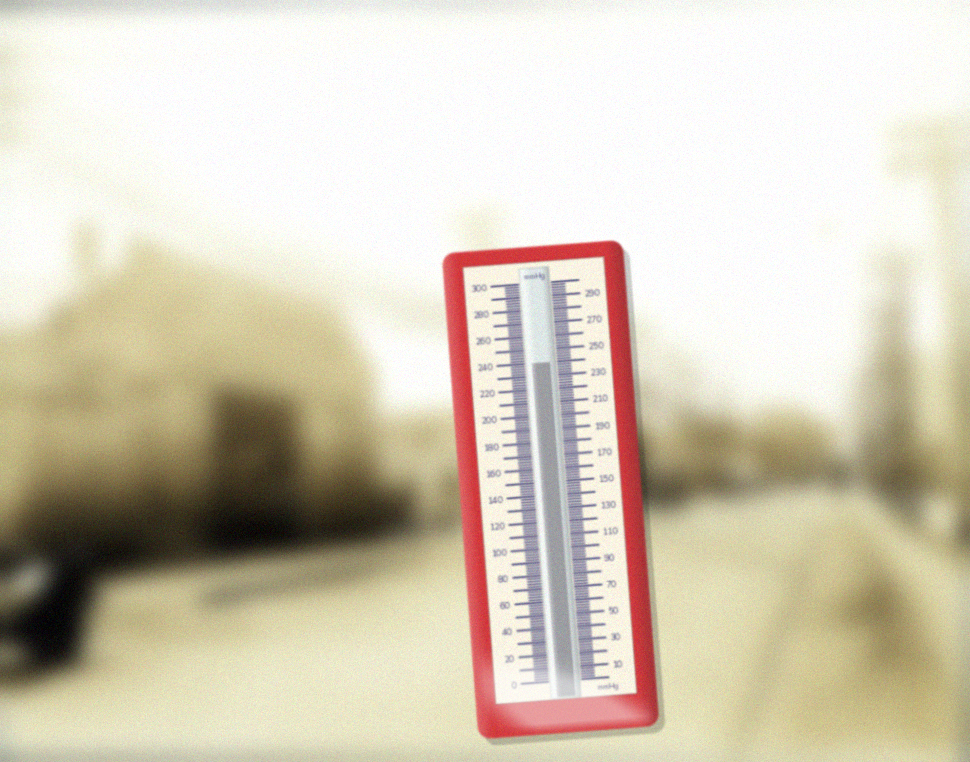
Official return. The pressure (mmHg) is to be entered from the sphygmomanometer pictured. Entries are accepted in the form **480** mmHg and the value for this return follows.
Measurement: **240** mmHg
